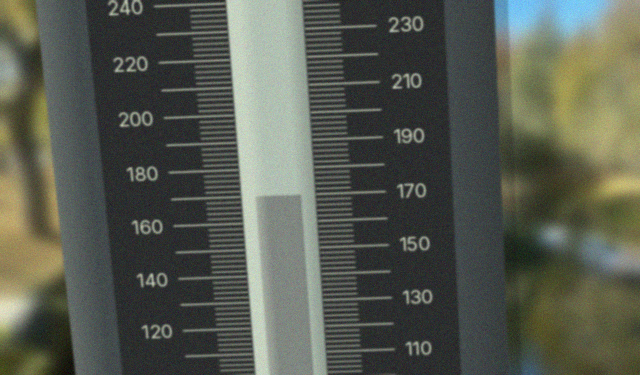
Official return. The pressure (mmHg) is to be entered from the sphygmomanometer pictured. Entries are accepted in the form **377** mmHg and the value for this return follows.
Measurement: **170** mmHg
